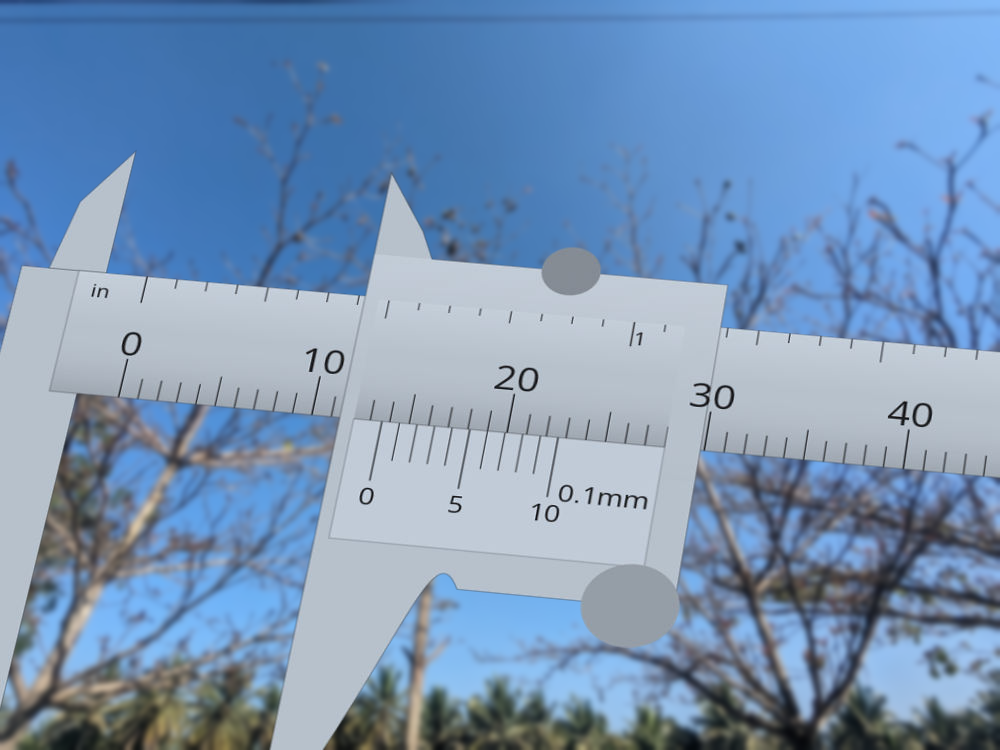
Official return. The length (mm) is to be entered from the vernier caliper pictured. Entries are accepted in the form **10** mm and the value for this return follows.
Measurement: **13.6** mm
